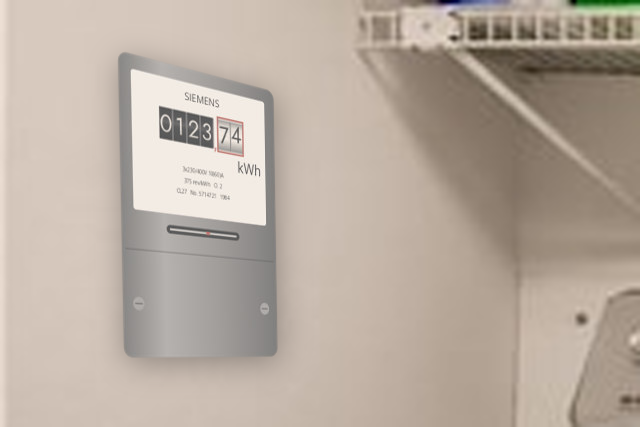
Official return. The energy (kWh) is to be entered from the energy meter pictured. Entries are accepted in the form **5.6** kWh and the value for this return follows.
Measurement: **123.74** kWh
